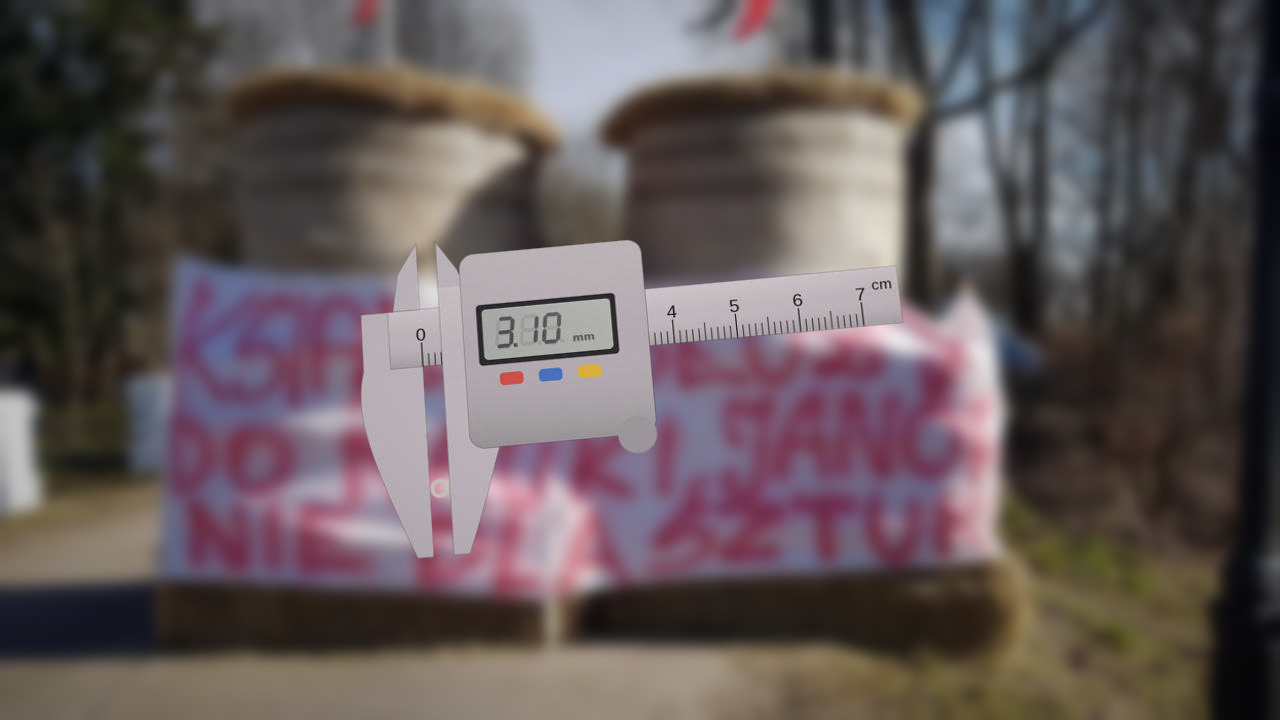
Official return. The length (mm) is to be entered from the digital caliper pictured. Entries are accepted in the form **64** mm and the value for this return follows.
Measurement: **3.10** mm
